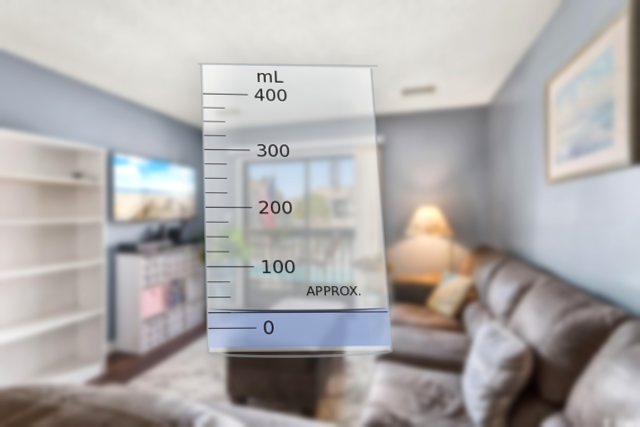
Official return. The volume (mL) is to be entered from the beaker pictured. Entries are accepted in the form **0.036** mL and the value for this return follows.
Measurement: **25** mL
